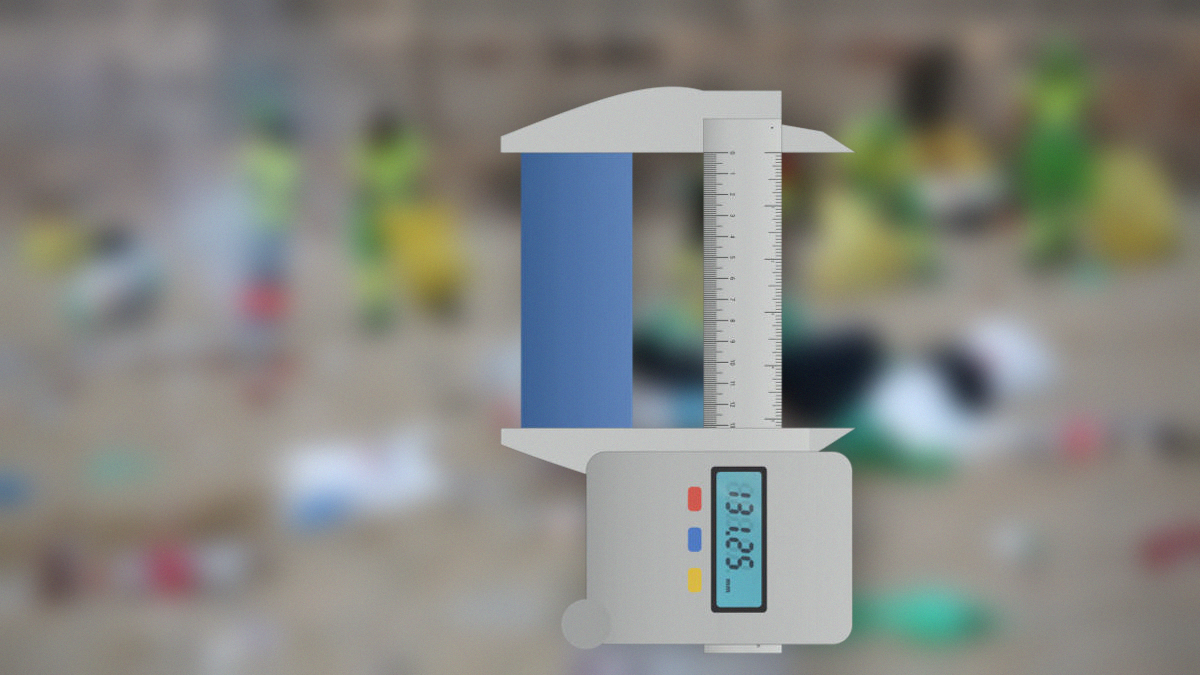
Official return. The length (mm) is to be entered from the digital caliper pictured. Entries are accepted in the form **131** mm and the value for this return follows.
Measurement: **131.25** mm
